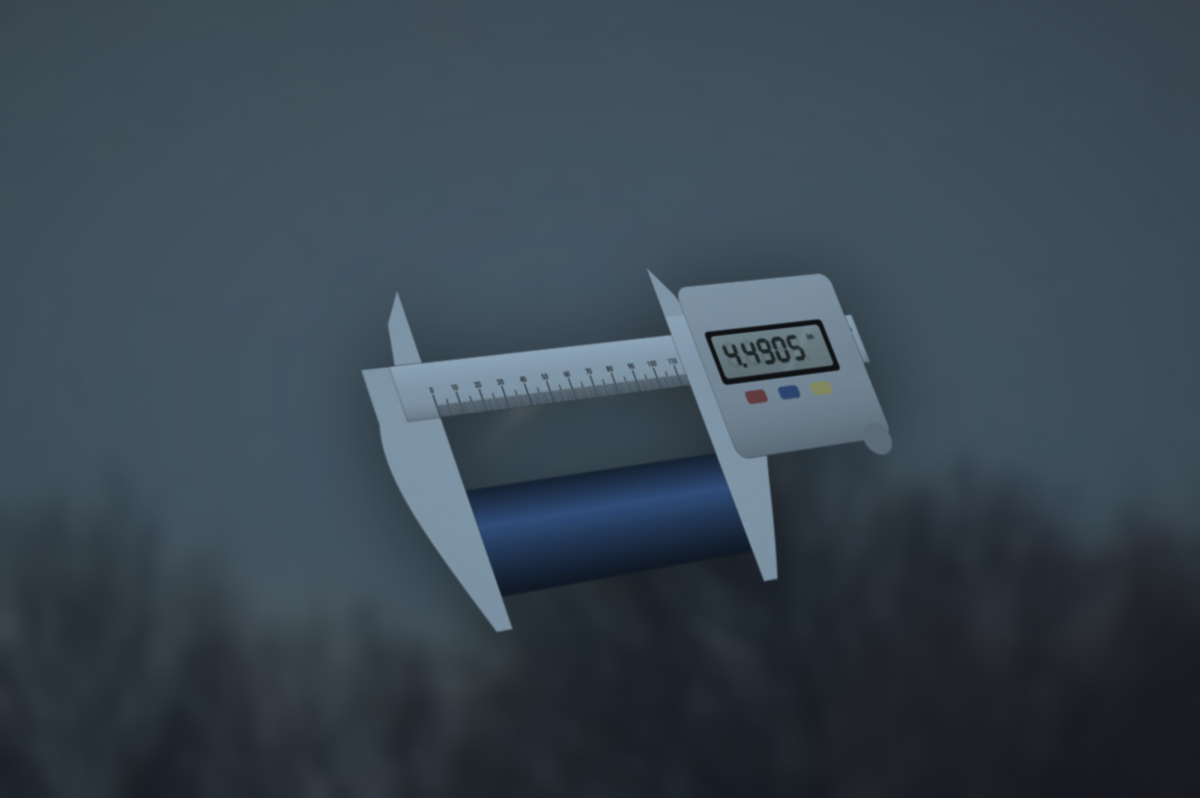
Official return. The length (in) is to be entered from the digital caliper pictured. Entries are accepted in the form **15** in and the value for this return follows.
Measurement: **4.4905** in
